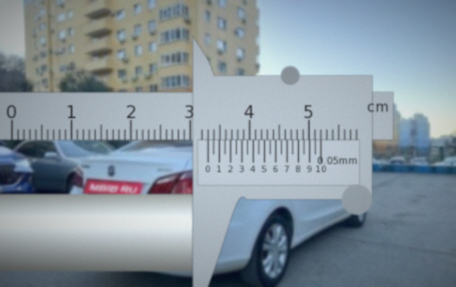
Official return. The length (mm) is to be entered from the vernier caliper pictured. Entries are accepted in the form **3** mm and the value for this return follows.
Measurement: **33.0** mm
